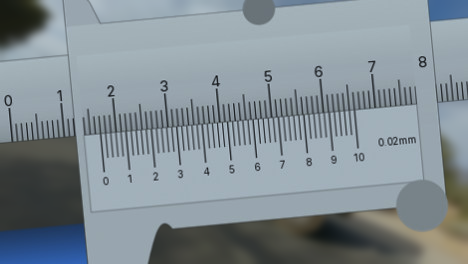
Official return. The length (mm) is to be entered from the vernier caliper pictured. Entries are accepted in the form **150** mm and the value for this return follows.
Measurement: **17.0** mm
